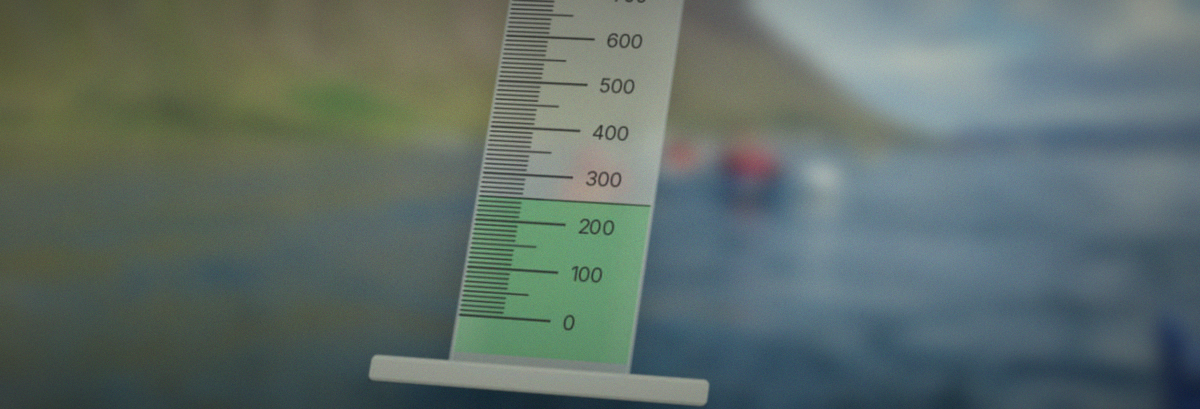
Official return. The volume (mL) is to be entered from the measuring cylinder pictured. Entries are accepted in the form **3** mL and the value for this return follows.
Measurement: **250** mL
